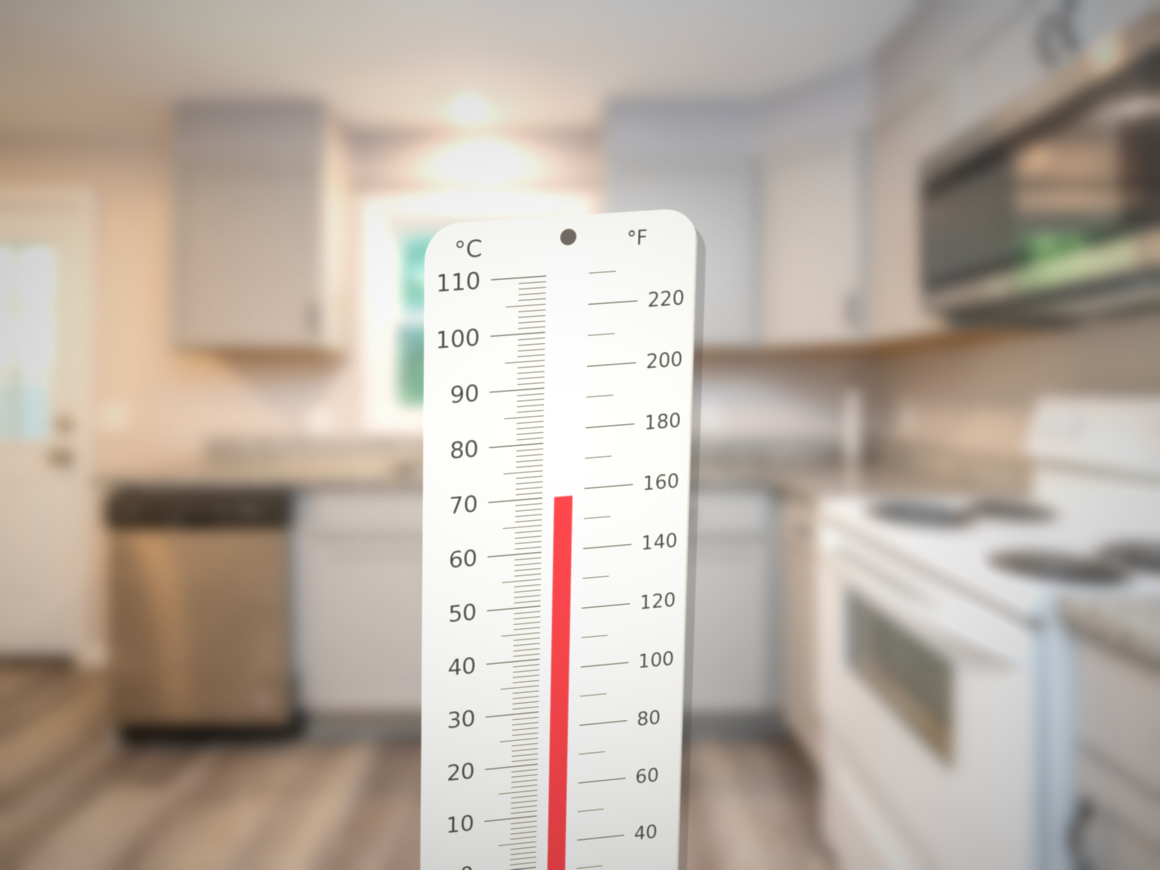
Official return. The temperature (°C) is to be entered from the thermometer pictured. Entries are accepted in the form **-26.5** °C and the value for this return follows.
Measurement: **70** °C
